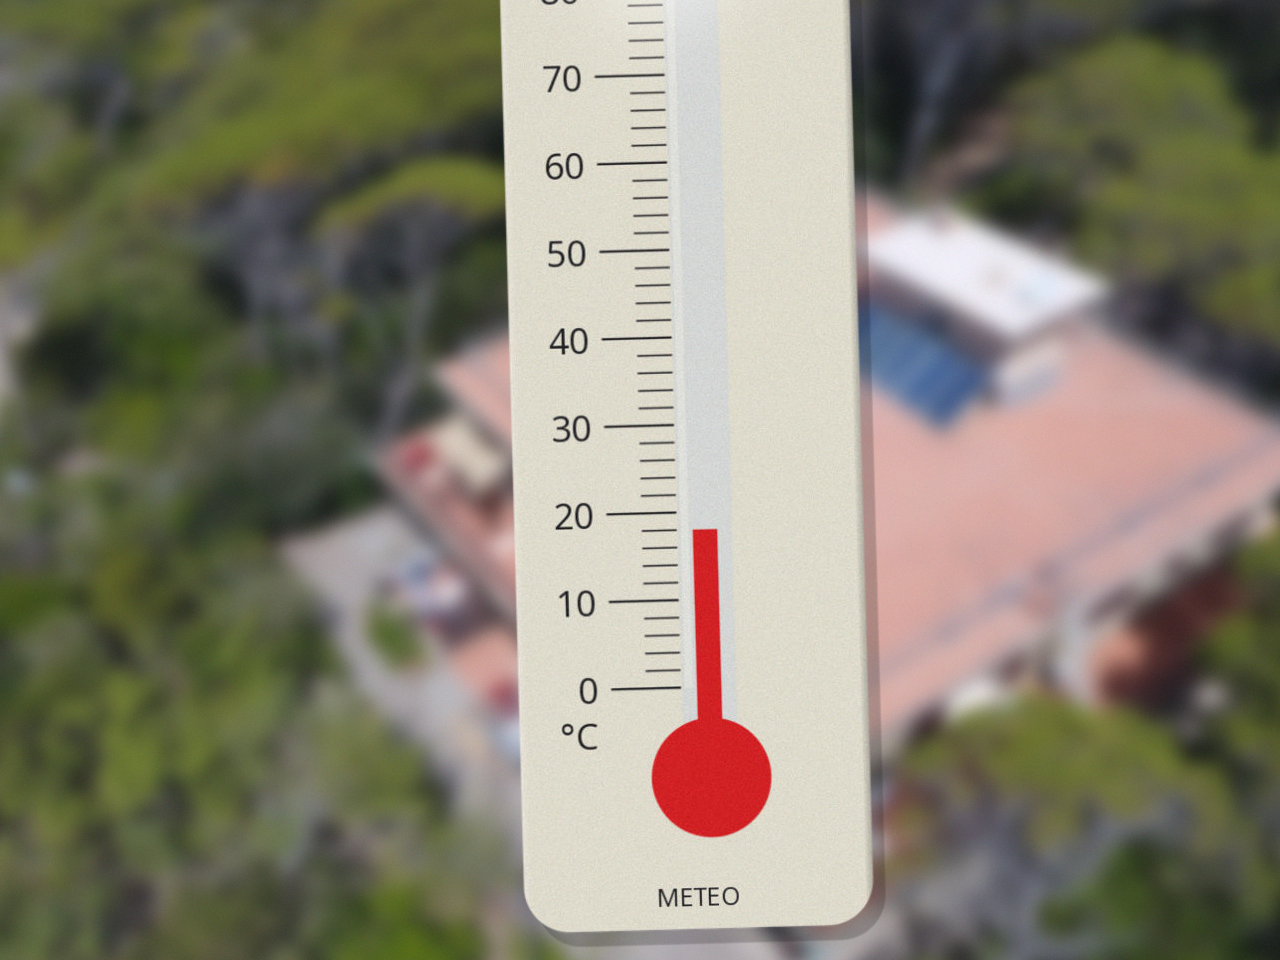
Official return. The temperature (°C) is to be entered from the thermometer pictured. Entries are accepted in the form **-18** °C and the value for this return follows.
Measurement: **18** °C
